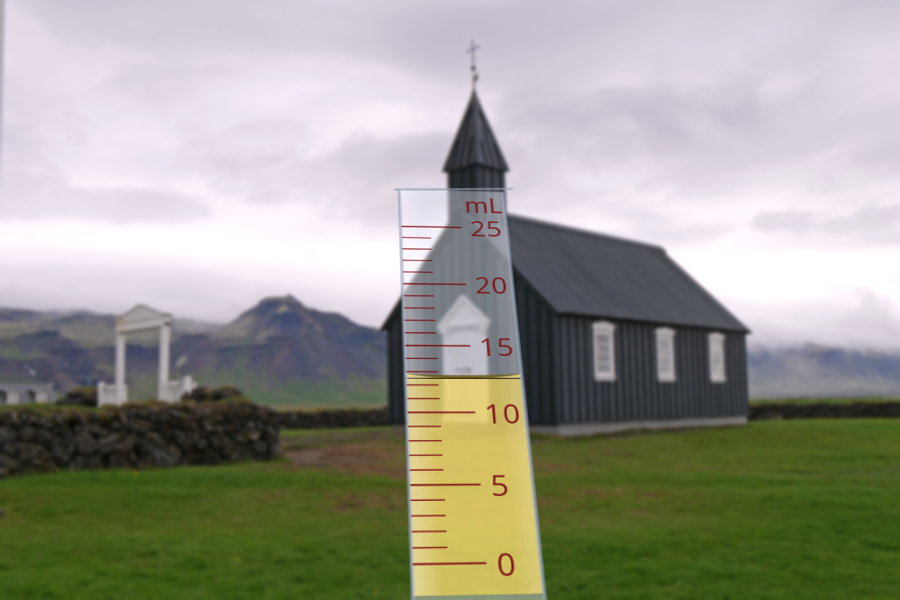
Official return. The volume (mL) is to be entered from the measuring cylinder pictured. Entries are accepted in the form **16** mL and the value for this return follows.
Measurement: **12.5** mL
